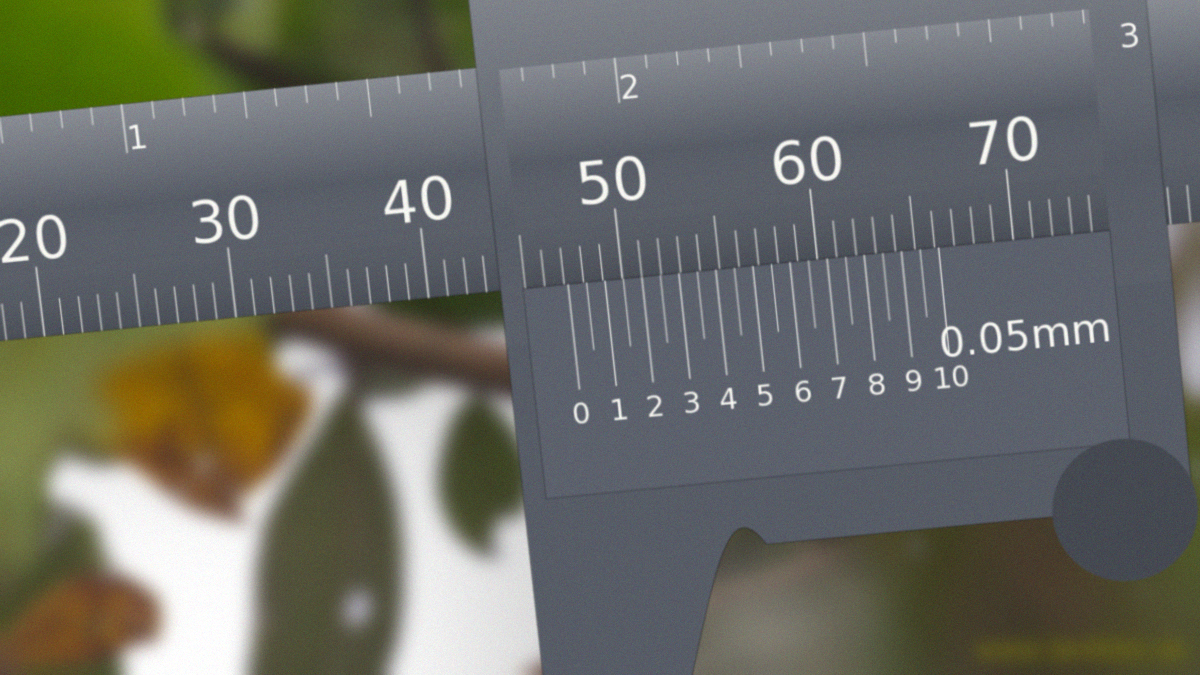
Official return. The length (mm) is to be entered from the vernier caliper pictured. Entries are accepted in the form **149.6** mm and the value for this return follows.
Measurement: **47.2** mm
